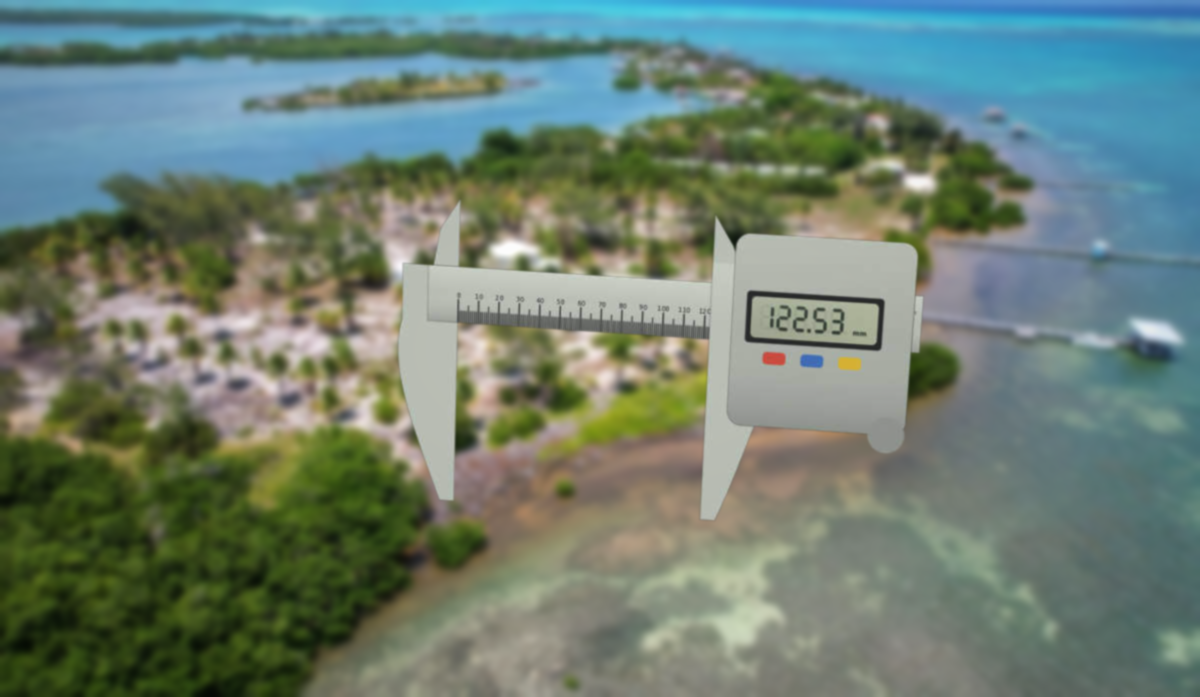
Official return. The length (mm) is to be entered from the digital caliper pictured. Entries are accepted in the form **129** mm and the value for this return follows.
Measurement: **122.53** mm
